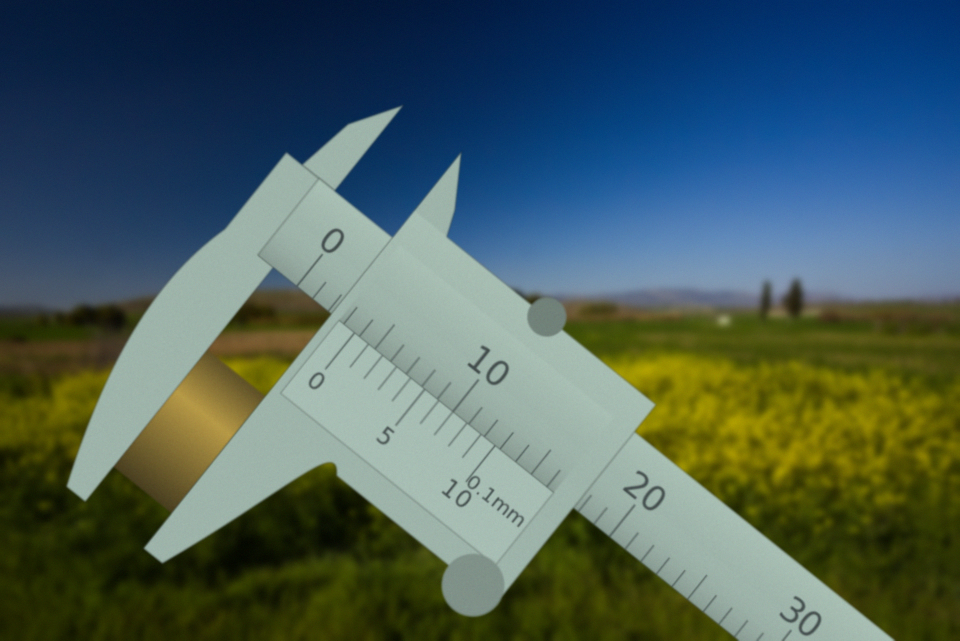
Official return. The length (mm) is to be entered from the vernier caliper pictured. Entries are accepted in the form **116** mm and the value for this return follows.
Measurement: **3.7** mm
